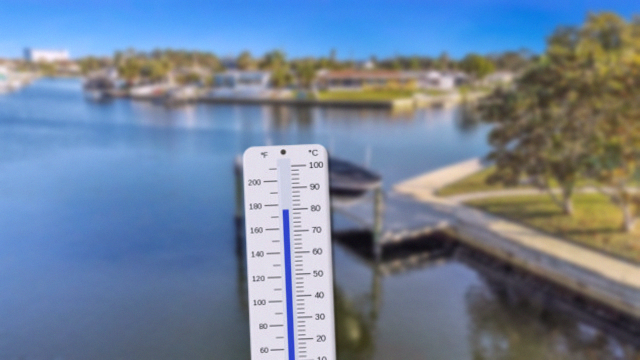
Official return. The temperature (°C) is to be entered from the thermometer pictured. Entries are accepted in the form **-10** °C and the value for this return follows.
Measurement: **80** °C
